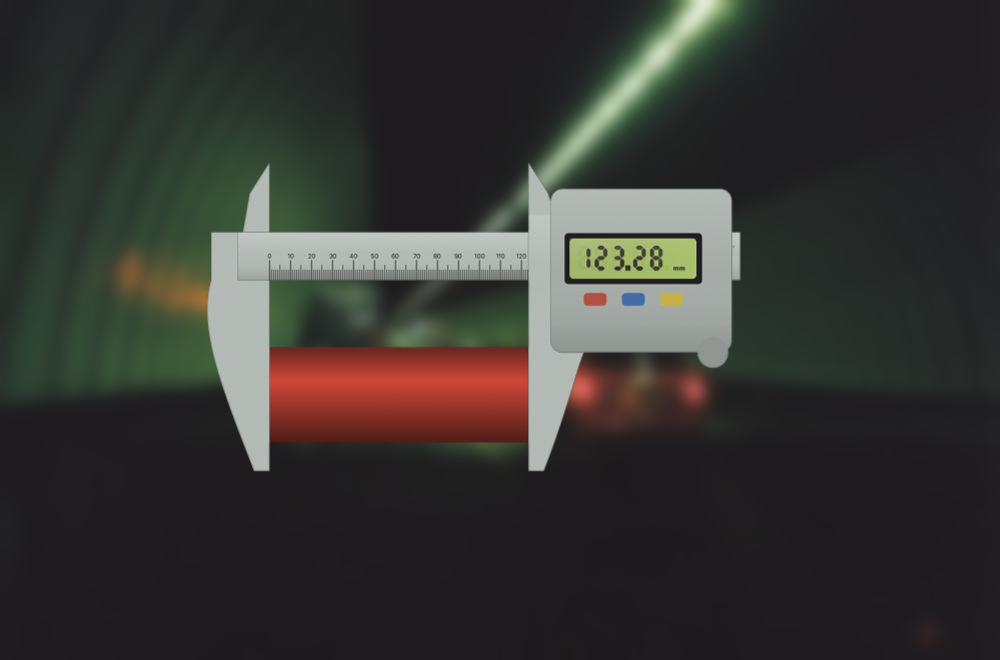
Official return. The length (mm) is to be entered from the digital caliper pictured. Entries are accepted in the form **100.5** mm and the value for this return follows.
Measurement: **123.28** mm
